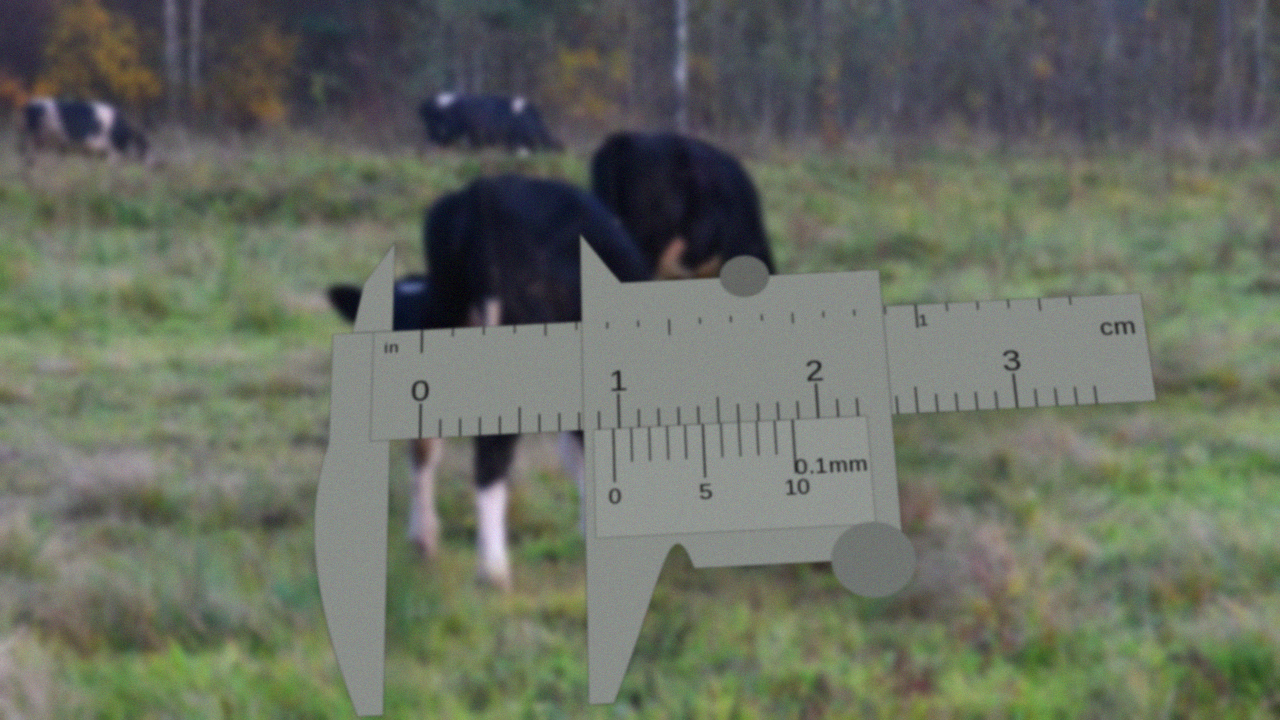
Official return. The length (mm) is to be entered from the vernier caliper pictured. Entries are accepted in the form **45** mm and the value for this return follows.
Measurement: **9.7** mm
